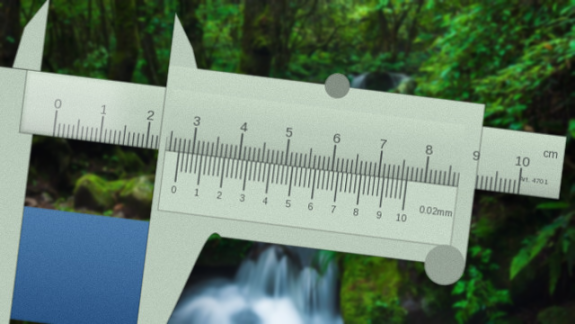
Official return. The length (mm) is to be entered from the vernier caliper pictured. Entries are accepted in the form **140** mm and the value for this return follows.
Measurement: **27.0** mm
